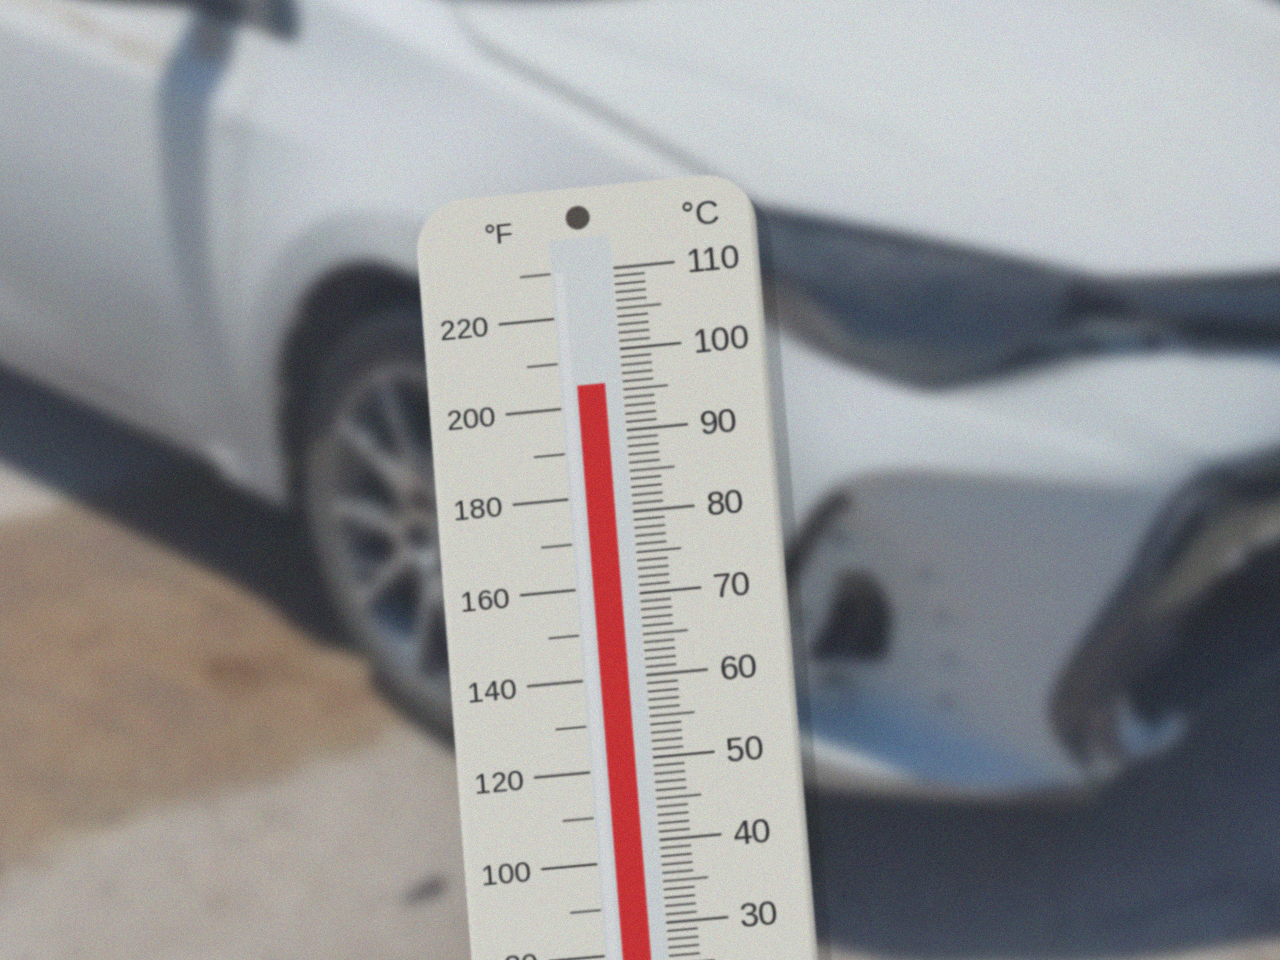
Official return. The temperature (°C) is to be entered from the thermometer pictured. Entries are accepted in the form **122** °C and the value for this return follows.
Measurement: **96** °C
